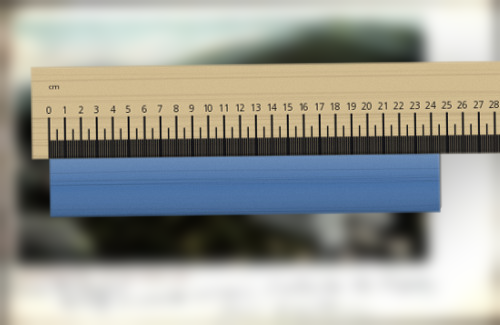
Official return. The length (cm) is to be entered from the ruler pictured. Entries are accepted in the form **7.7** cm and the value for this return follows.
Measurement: **24.5** cm
